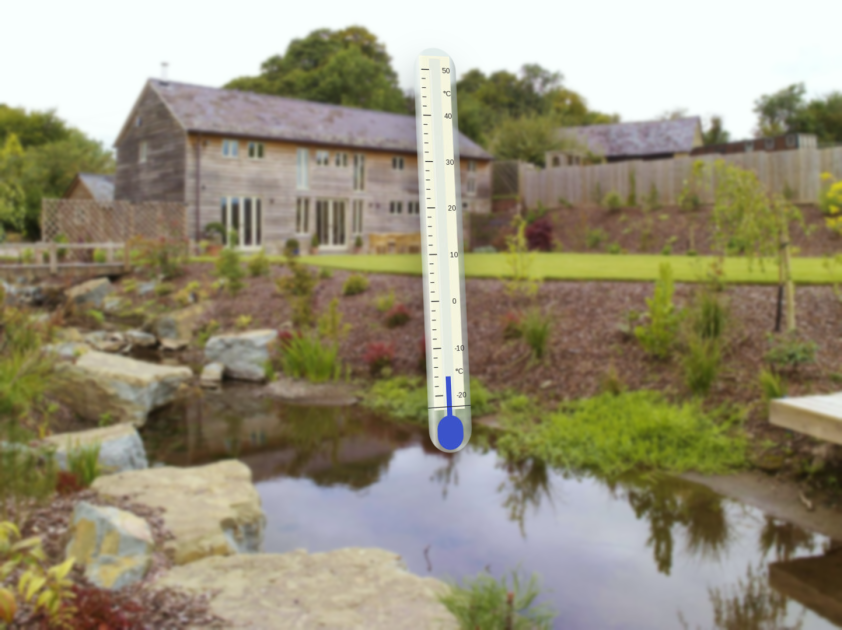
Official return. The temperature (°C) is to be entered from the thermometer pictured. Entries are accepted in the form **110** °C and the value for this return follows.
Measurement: **-16** °C
